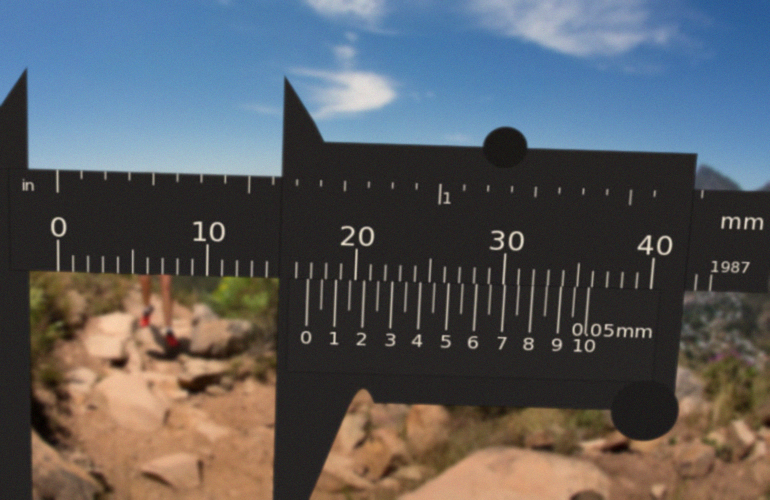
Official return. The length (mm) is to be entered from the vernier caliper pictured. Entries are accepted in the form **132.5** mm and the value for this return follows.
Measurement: **16.8** mm
